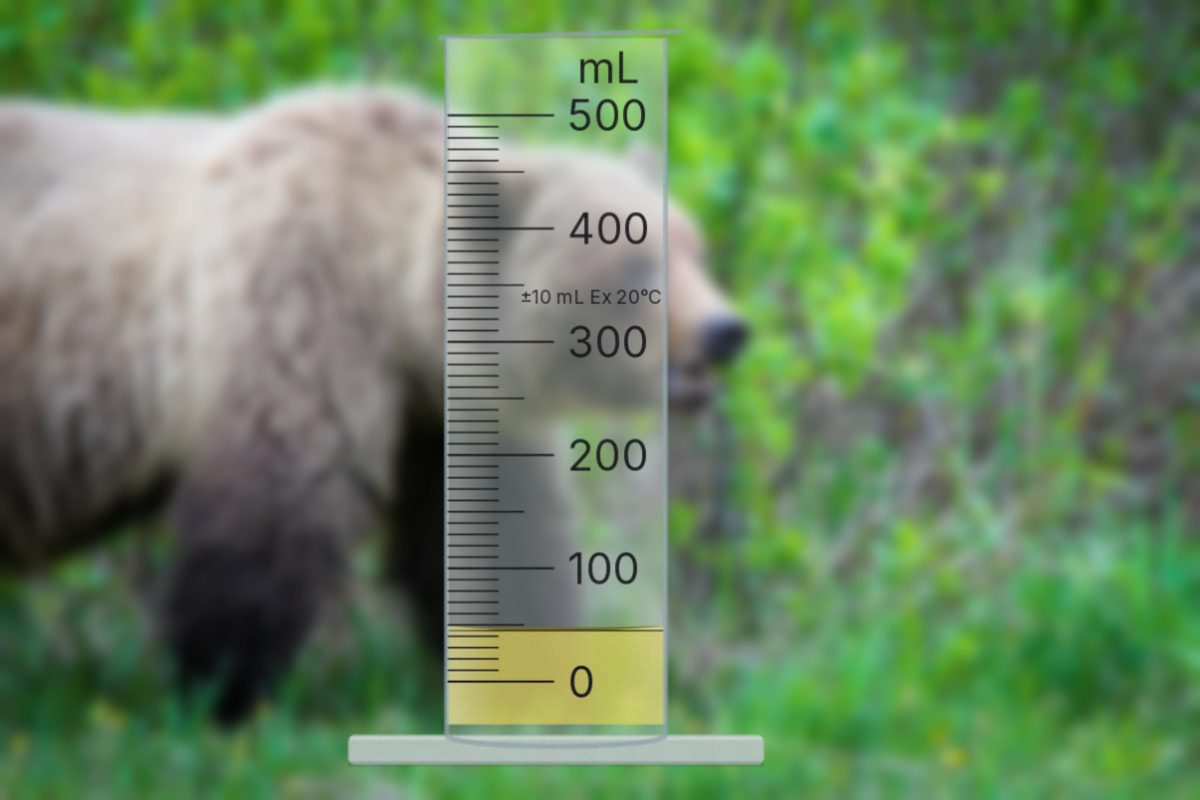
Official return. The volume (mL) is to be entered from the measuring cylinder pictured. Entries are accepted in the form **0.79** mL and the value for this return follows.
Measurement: **45** mL
